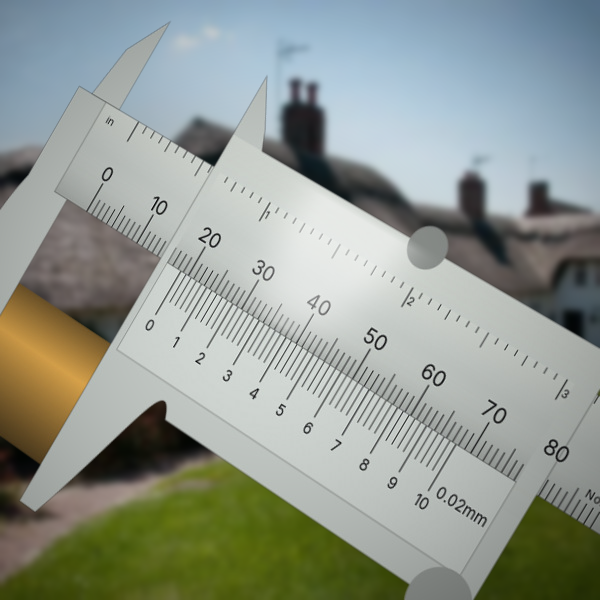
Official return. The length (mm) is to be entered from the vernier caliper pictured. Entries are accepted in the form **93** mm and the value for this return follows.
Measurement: **18.6** mm
